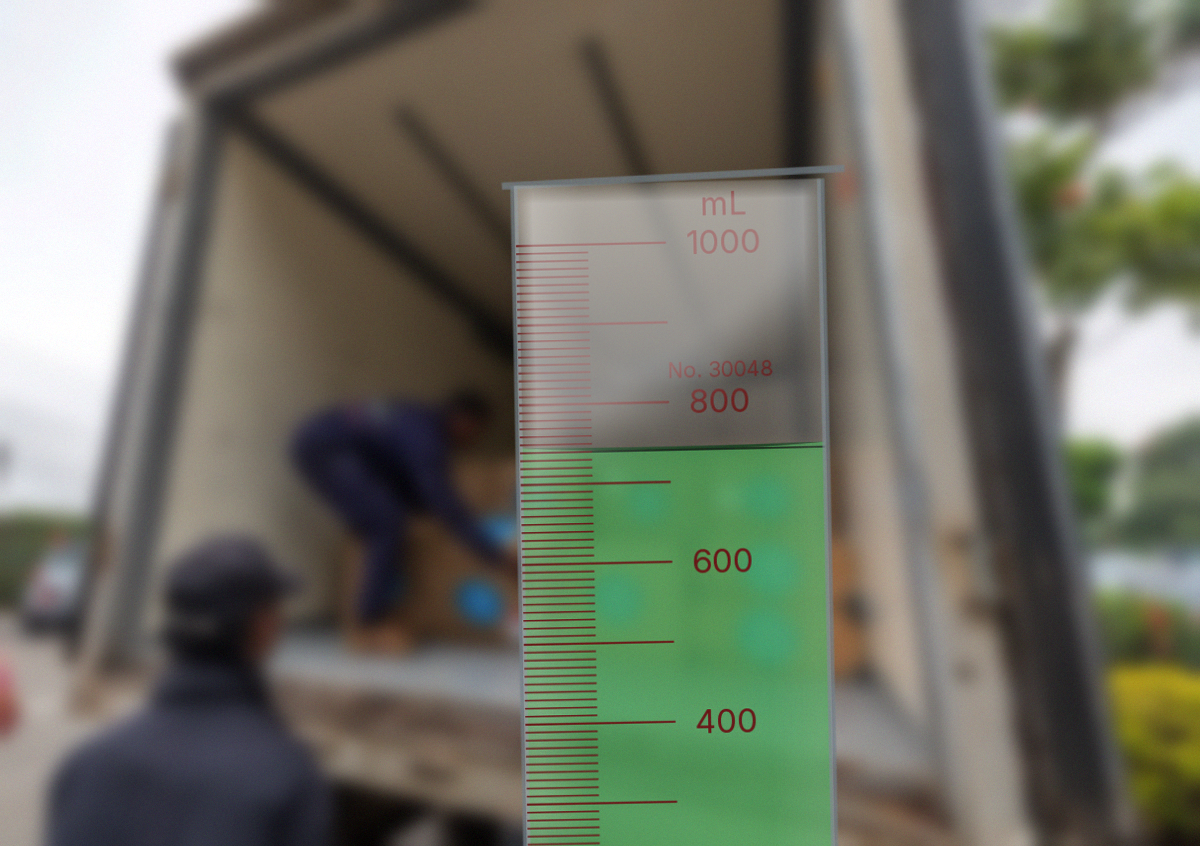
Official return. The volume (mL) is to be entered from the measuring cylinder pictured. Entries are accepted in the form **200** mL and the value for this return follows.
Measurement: **740** mL
